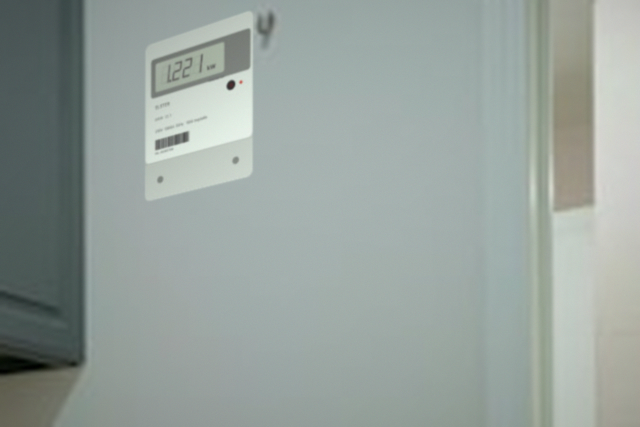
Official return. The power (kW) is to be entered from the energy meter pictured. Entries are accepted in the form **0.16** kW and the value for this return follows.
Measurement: **1.221** kW
